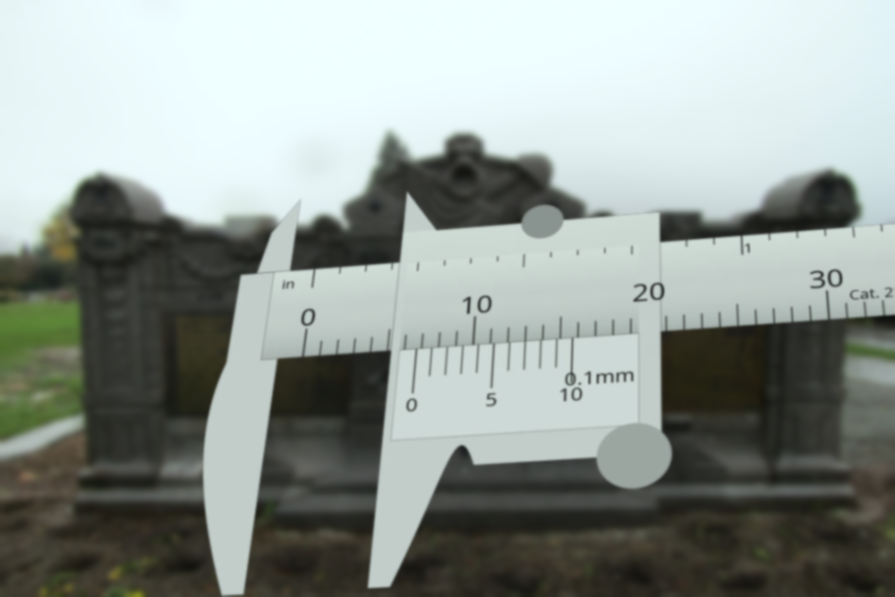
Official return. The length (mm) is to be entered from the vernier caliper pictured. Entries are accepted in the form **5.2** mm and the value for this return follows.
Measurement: **6.7** mm
